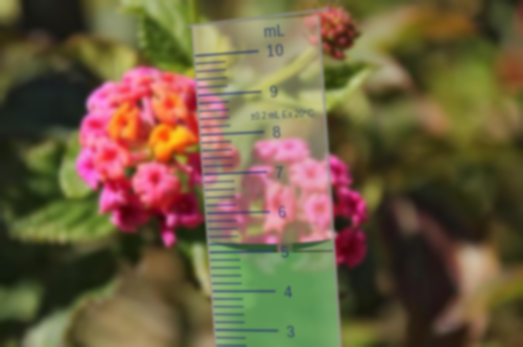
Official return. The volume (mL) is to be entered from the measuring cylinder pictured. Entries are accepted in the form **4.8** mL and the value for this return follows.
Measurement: **5** mL
